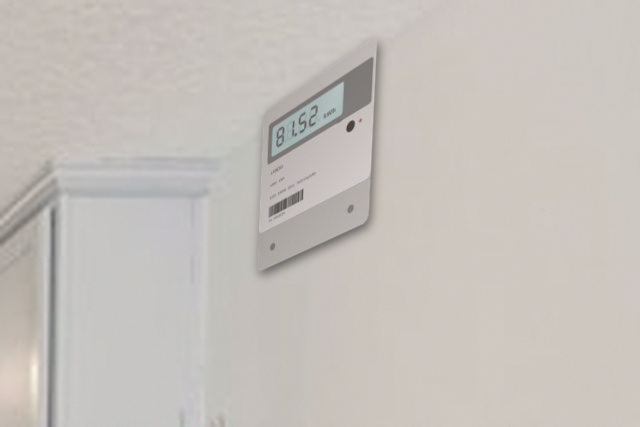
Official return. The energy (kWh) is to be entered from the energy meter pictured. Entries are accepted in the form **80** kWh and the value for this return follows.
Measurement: **81.52** kWh
